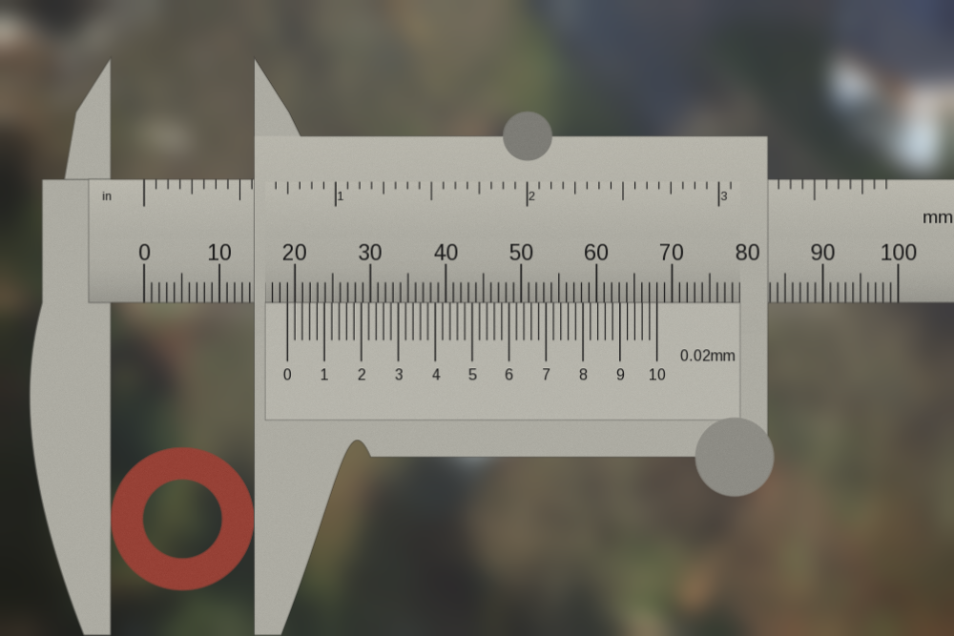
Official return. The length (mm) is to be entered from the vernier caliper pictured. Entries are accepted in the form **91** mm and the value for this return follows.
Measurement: **19.0** mm
